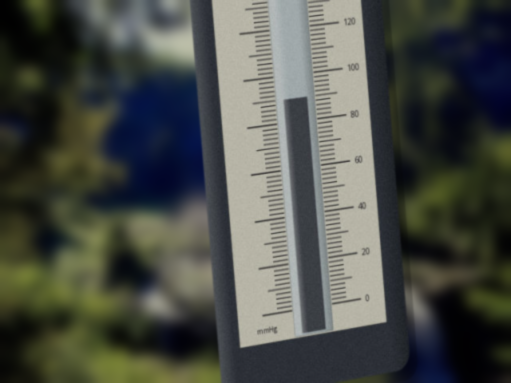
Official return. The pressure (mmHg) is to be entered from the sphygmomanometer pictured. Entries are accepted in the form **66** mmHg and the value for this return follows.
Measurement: **90** mmHg
